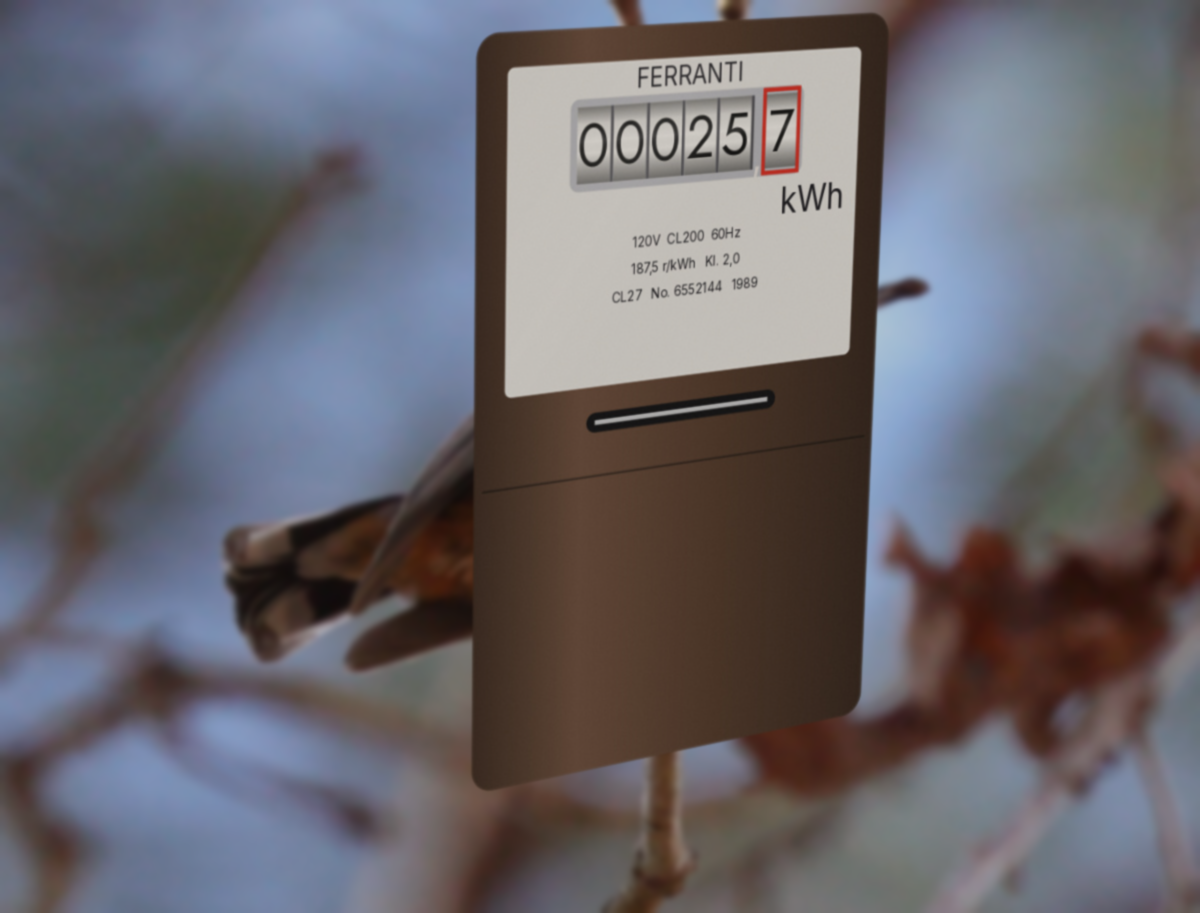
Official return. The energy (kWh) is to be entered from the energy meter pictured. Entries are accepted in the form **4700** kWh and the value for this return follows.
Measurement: **25.7** kWh
